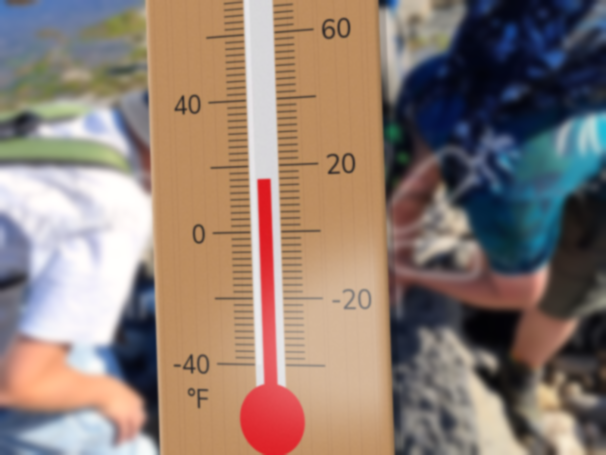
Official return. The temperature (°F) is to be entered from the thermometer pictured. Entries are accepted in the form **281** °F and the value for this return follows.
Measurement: **16** °F
